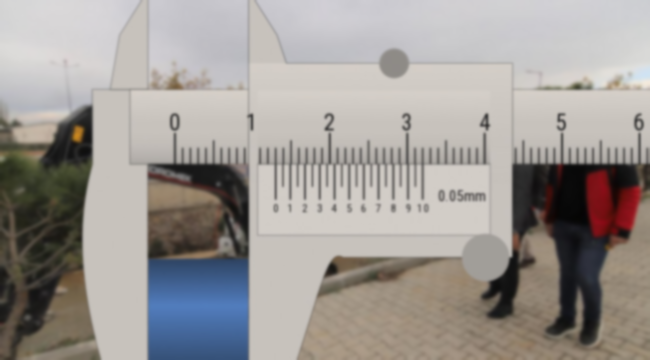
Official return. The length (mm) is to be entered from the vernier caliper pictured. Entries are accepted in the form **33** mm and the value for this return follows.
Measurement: **13.0** mm
